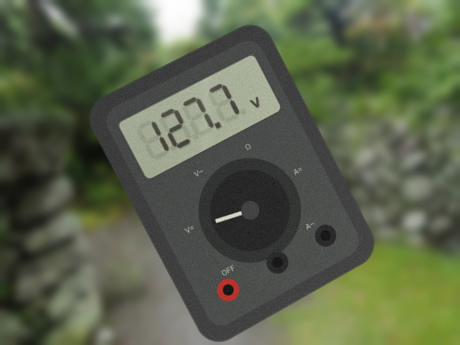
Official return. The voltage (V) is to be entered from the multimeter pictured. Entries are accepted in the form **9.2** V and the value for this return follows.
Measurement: **127.7** V
